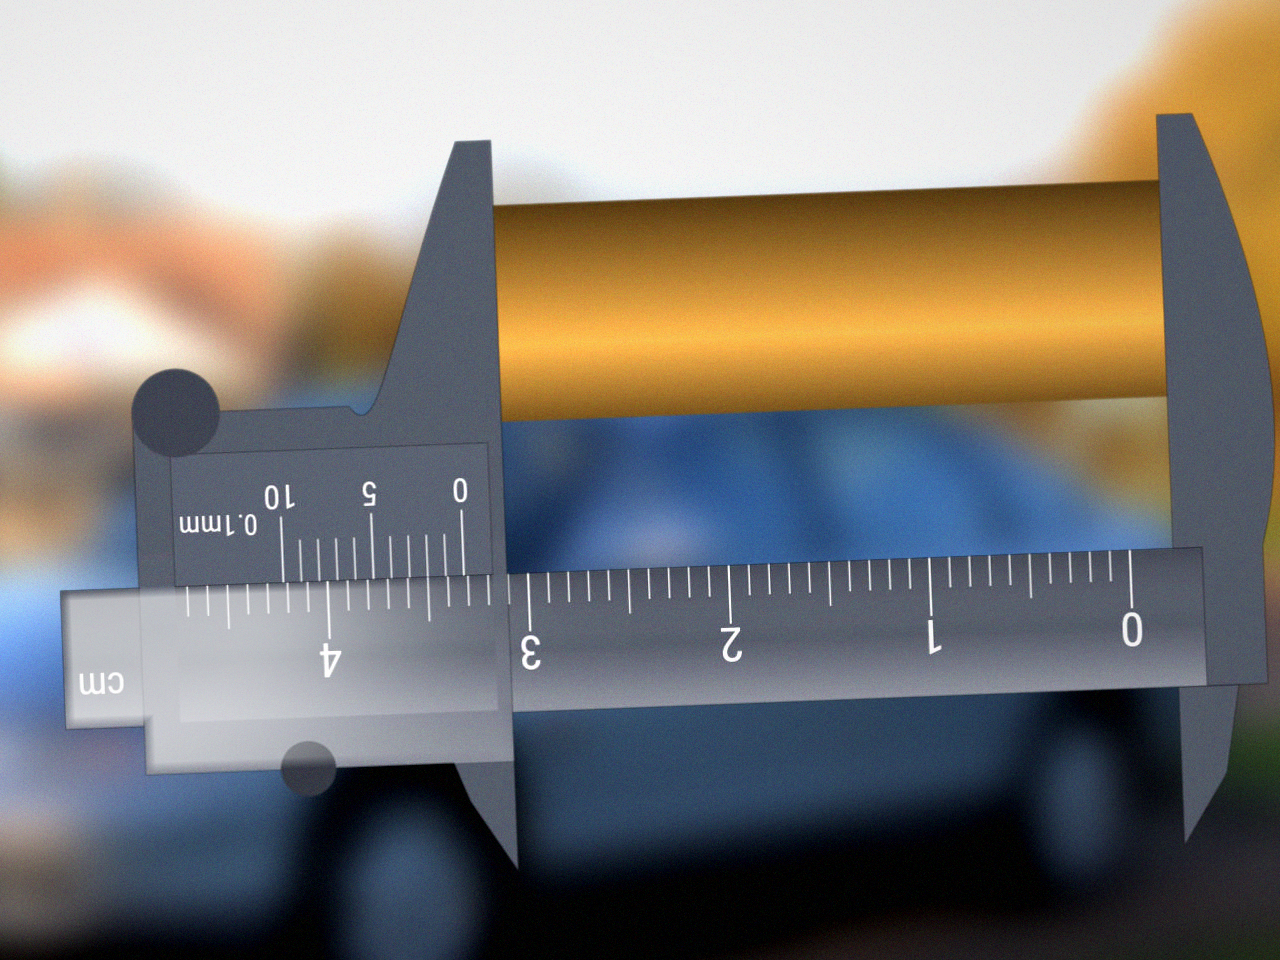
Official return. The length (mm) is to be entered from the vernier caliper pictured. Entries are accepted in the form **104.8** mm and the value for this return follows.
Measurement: **33.2** mm
